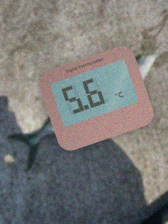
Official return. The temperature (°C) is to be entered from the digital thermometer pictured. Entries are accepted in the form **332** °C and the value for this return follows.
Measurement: **5.6** °C
